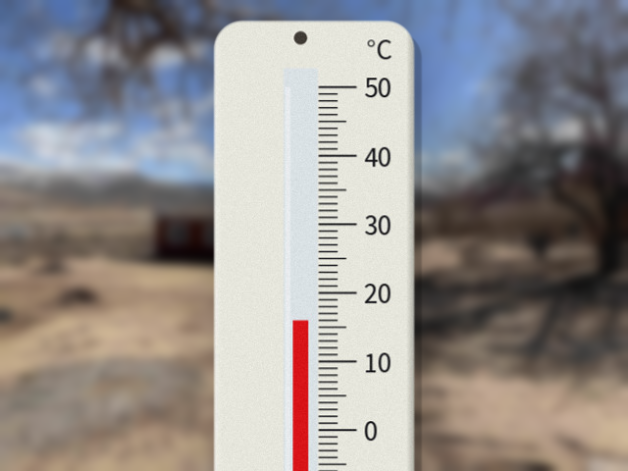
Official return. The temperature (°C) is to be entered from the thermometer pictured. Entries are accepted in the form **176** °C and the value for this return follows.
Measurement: **16** °C
